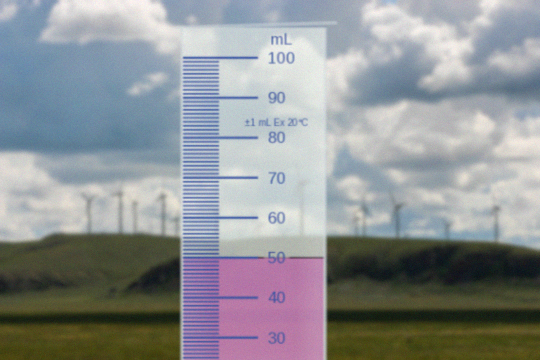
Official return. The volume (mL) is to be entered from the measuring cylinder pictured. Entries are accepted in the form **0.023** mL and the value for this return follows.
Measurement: **50** mL
